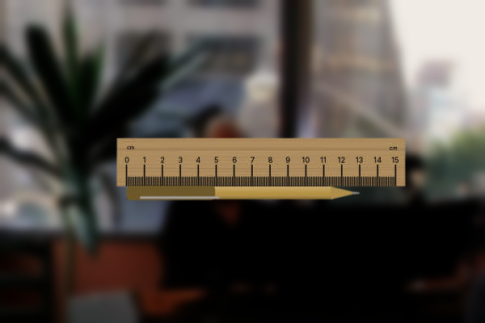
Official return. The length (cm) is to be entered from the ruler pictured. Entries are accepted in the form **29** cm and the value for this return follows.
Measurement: **13** cm
